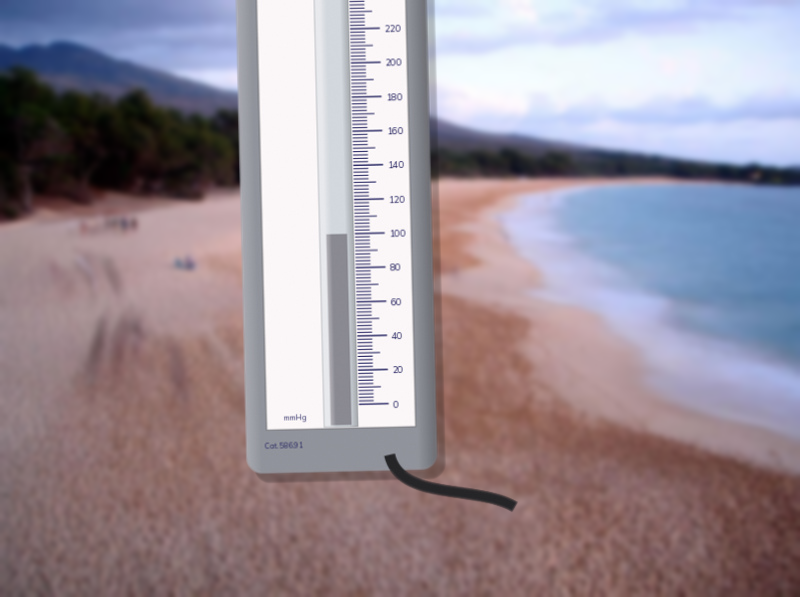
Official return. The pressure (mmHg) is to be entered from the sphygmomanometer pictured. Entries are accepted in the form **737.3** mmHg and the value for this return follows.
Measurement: **100** mmHg
